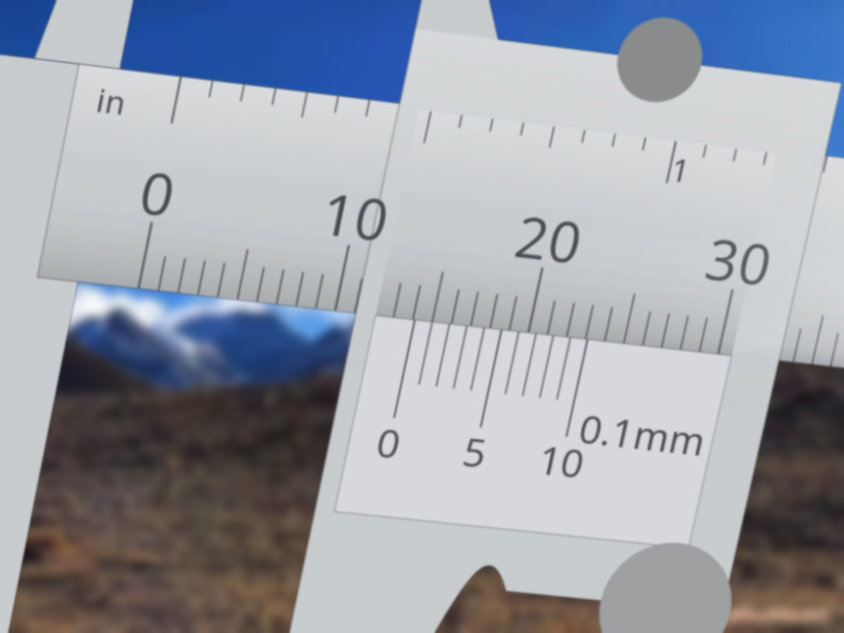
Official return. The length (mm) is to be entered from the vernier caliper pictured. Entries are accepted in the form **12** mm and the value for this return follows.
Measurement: **14.1** mm
